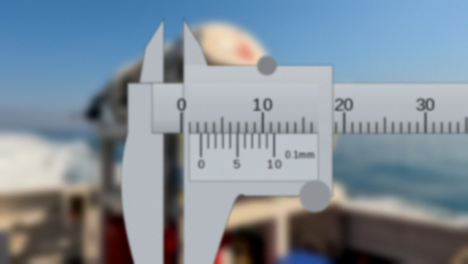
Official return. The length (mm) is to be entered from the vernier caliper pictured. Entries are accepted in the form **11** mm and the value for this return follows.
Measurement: **2.4** mm
